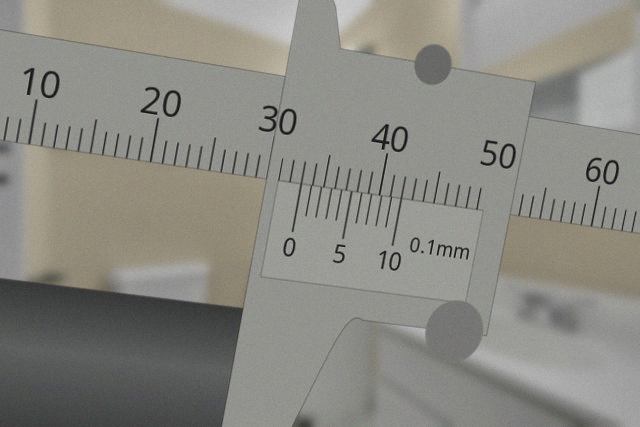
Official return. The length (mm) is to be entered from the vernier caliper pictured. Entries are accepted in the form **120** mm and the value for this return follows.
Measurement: **33.0** mm
